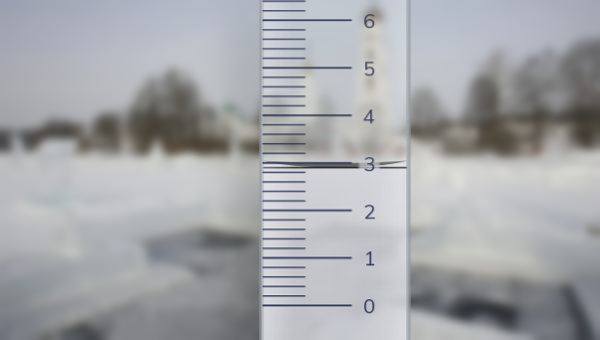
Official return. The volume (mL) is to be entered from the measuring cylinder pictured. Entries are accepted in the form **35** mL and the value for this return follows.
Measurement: **2.9** mL
